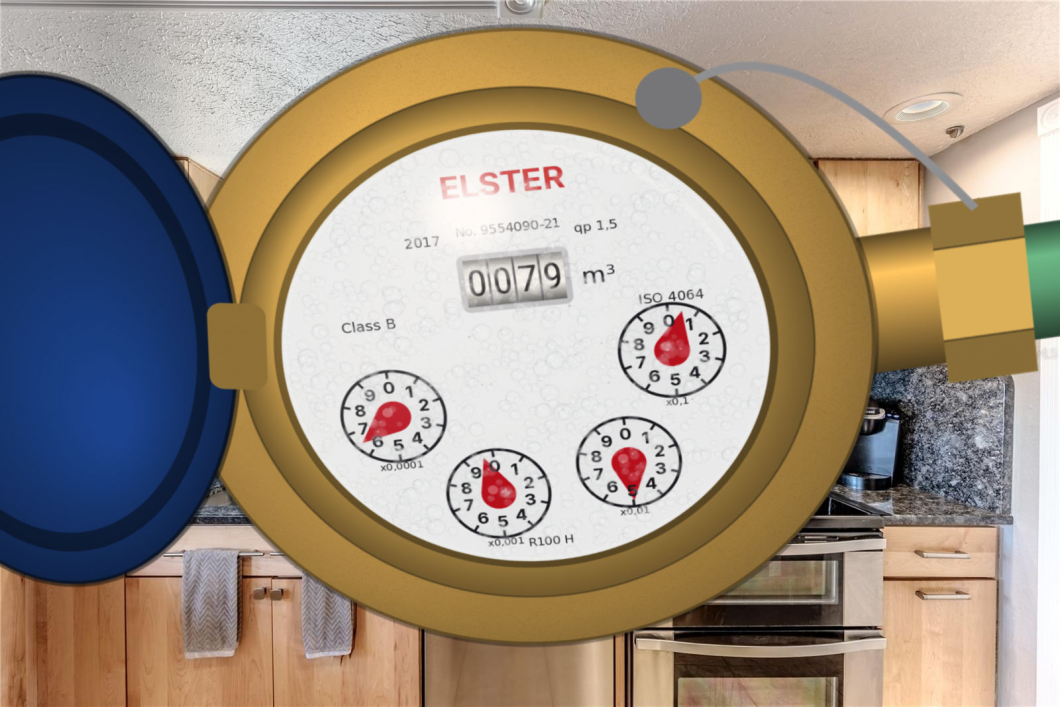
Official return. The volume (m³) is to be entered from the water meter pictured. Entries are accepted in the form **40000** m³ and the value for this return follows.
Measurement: **79.0496** m³
